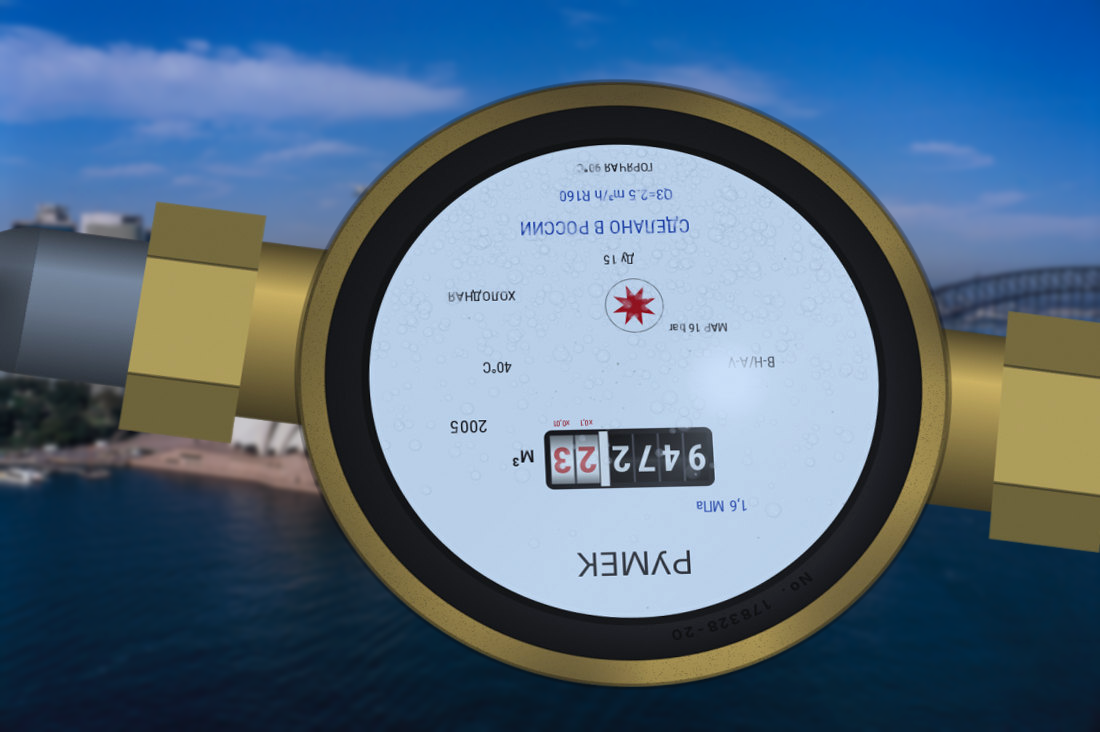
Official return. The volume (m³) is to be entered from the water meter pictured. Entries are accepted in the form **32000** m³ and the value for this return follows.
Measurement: **9472.23** m³
